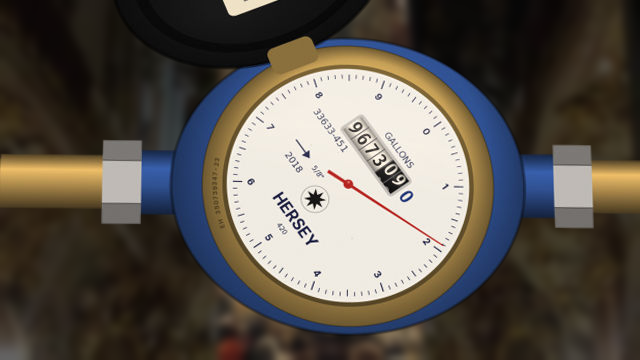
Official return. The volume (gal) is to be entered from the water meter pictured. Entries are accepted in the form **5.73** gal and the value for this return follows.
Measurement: **9673091.9** gal
